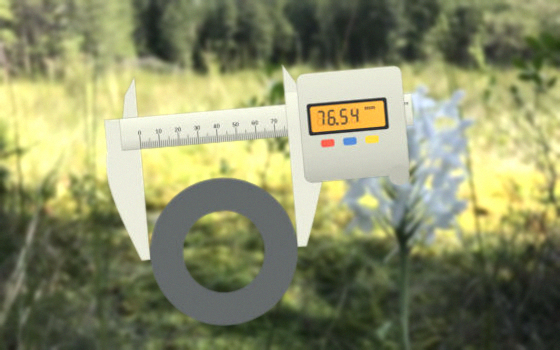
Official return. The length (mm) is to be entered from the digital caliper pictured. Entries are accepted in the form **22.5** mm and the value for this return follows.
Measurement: **76.54** mm
